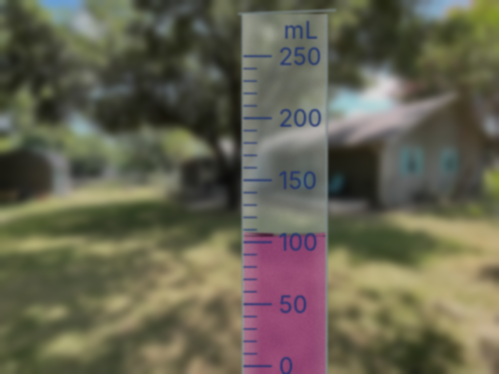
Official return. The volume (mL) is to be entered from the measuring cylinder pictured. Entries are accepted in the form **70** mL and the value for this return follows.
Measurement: **105** mL
